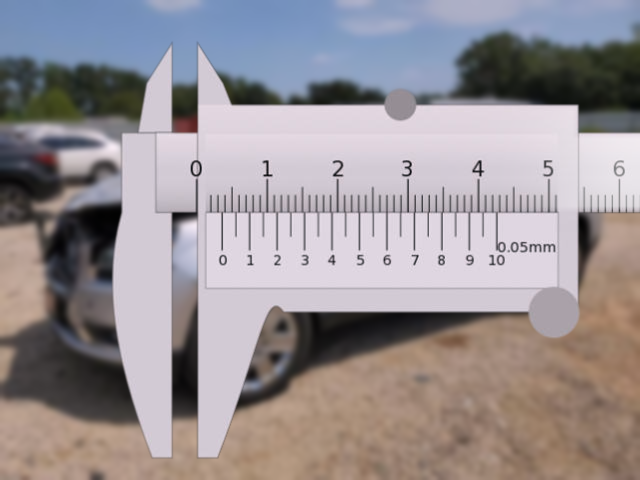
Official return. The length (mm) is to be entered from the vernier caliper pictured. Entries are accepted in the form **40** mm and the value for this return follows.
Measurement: **3.6** mm
